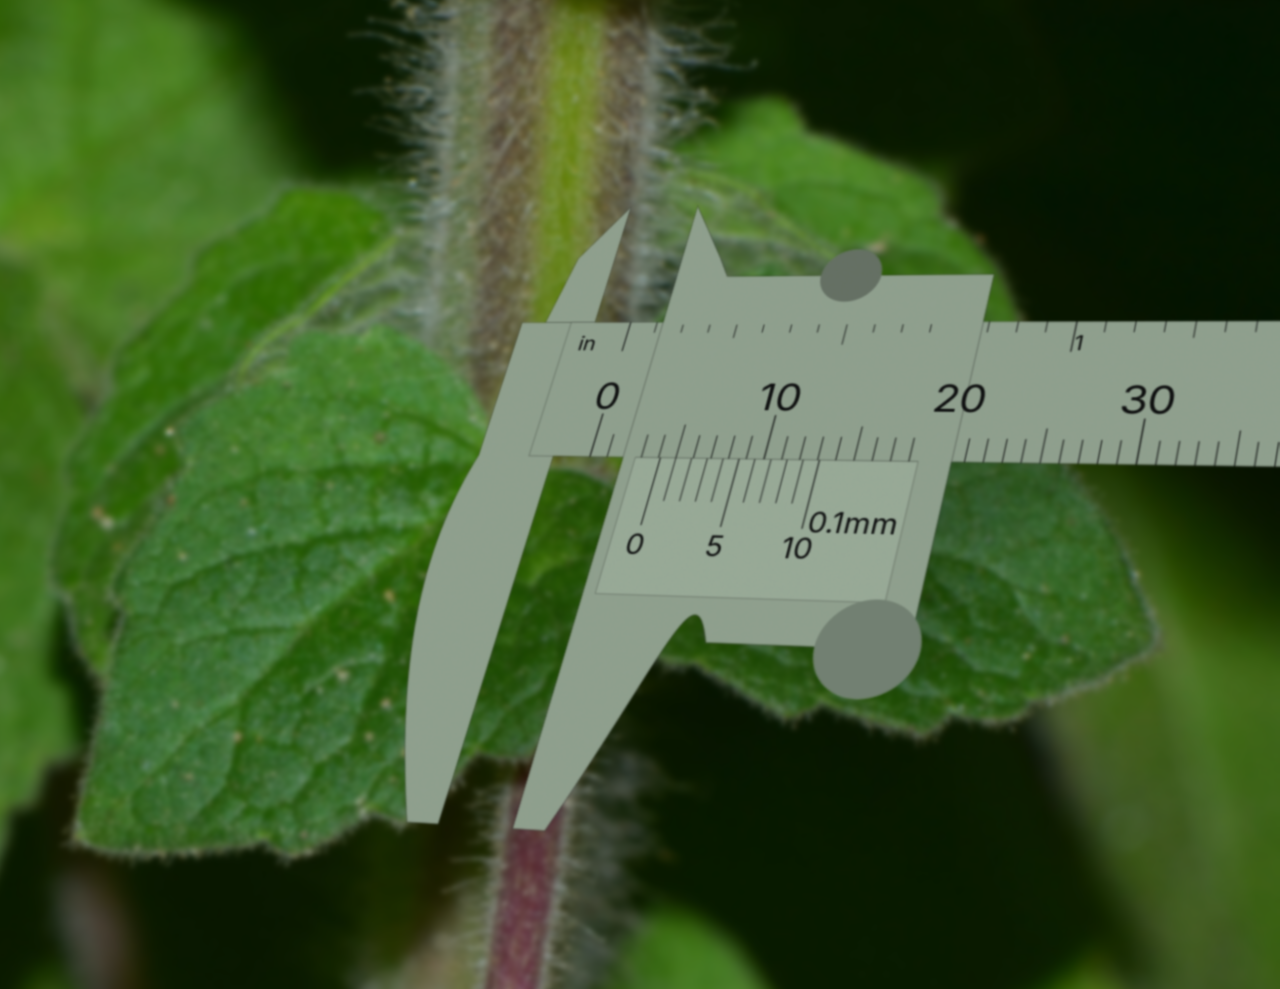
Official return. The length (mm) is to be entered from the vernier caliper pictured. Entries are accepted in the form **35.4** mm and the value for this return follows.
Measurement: **4.1** mm
